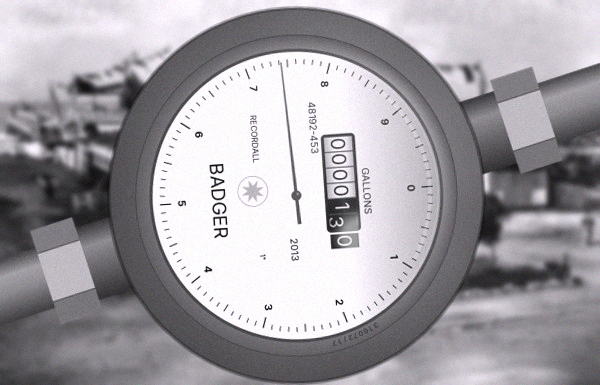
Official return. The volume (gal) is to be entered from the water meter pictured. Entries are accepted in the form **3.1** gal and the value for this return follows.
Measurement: **127.4** gal
